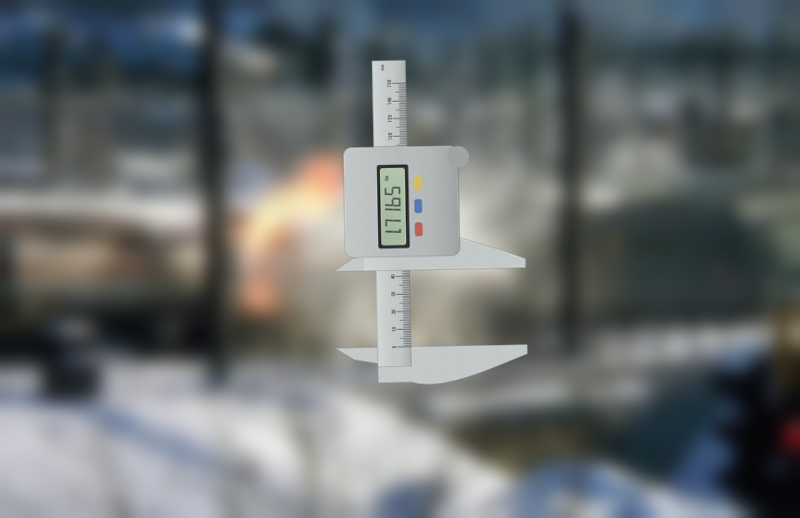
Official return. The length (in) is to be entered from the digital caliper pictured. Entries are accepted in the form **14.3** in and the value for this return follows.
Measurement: **1.7165** in
